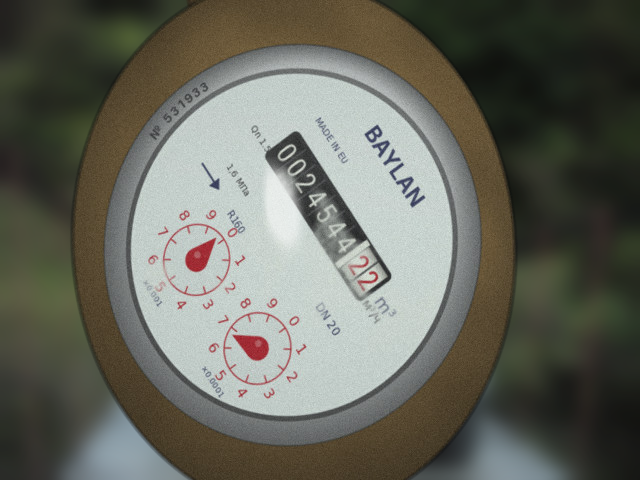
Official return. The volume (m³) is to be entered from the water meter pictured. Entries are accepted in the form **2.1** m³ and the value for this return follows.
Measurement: **24544.2196** m³
